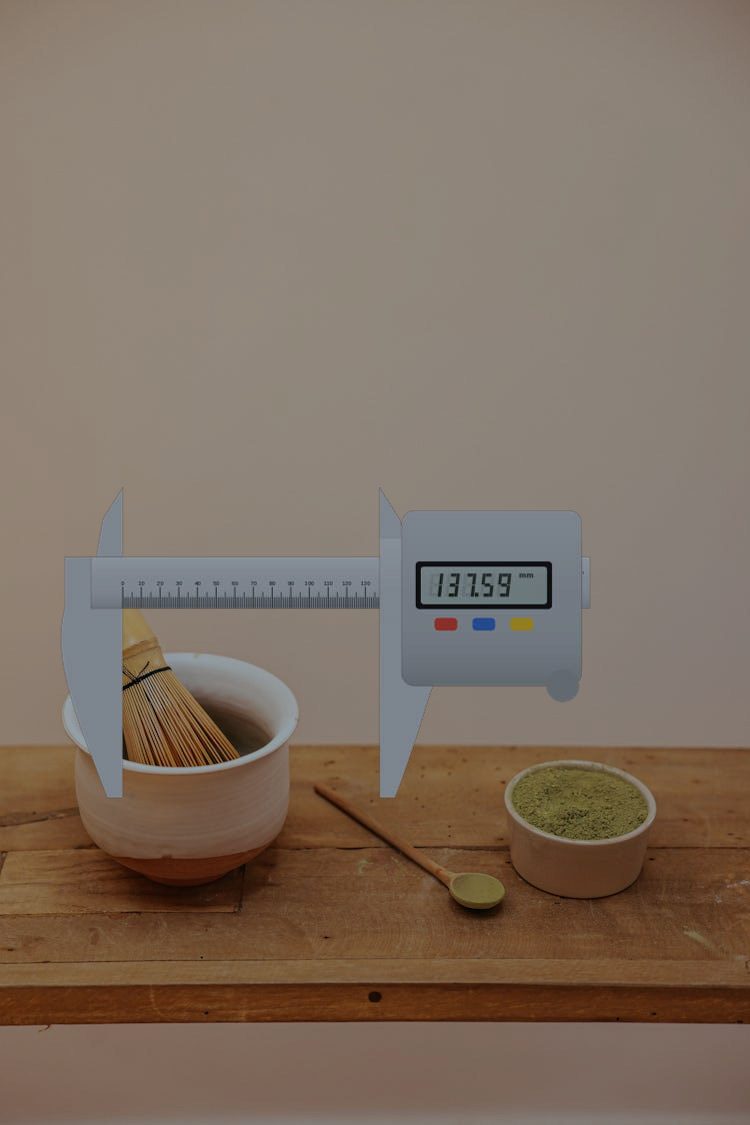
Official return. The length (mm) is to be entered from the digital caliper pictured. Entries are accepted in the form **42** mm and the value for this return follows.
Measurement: **137.59** mm
